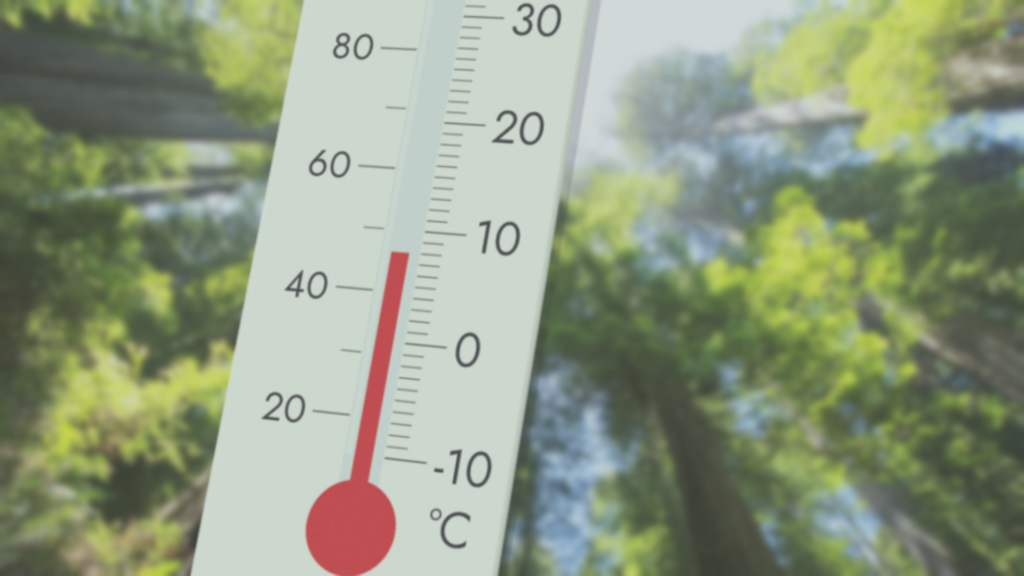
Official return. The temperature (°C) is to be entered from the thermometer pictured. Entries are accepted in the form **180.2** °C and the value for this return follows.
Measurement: **8** °C
